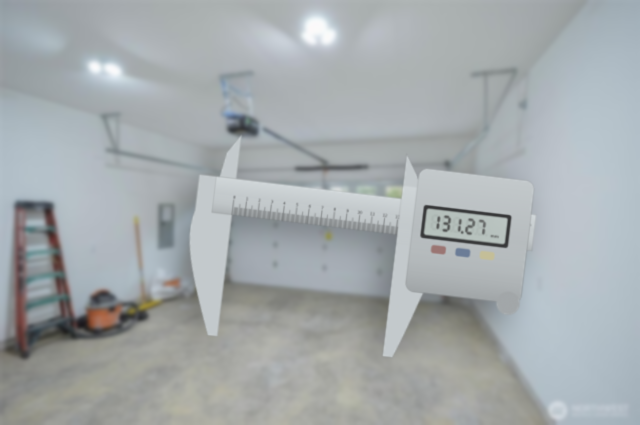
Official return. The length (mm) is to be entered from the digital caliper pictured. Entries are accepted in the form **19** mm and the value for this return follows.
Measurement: **131.27** mm
